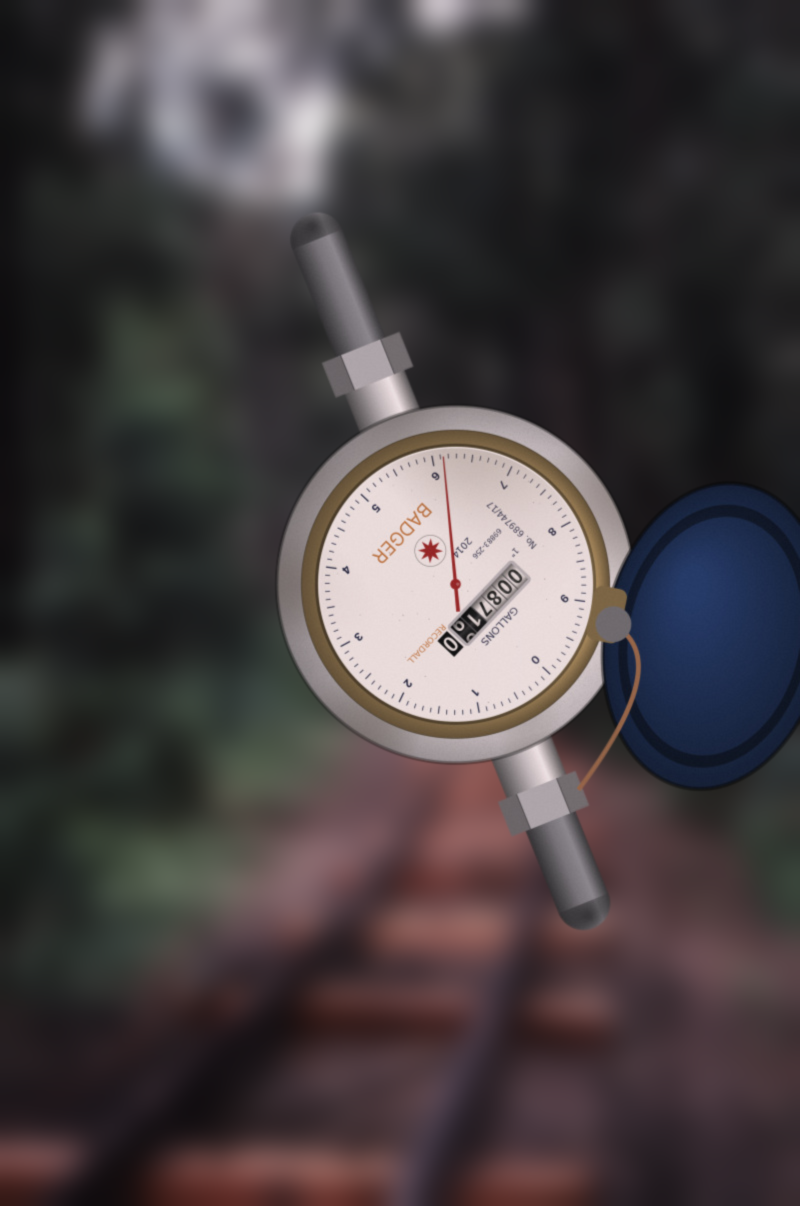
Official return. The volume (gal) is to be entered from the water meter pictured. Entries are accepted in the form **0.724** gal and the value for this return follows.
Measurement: **87186.1** gal
